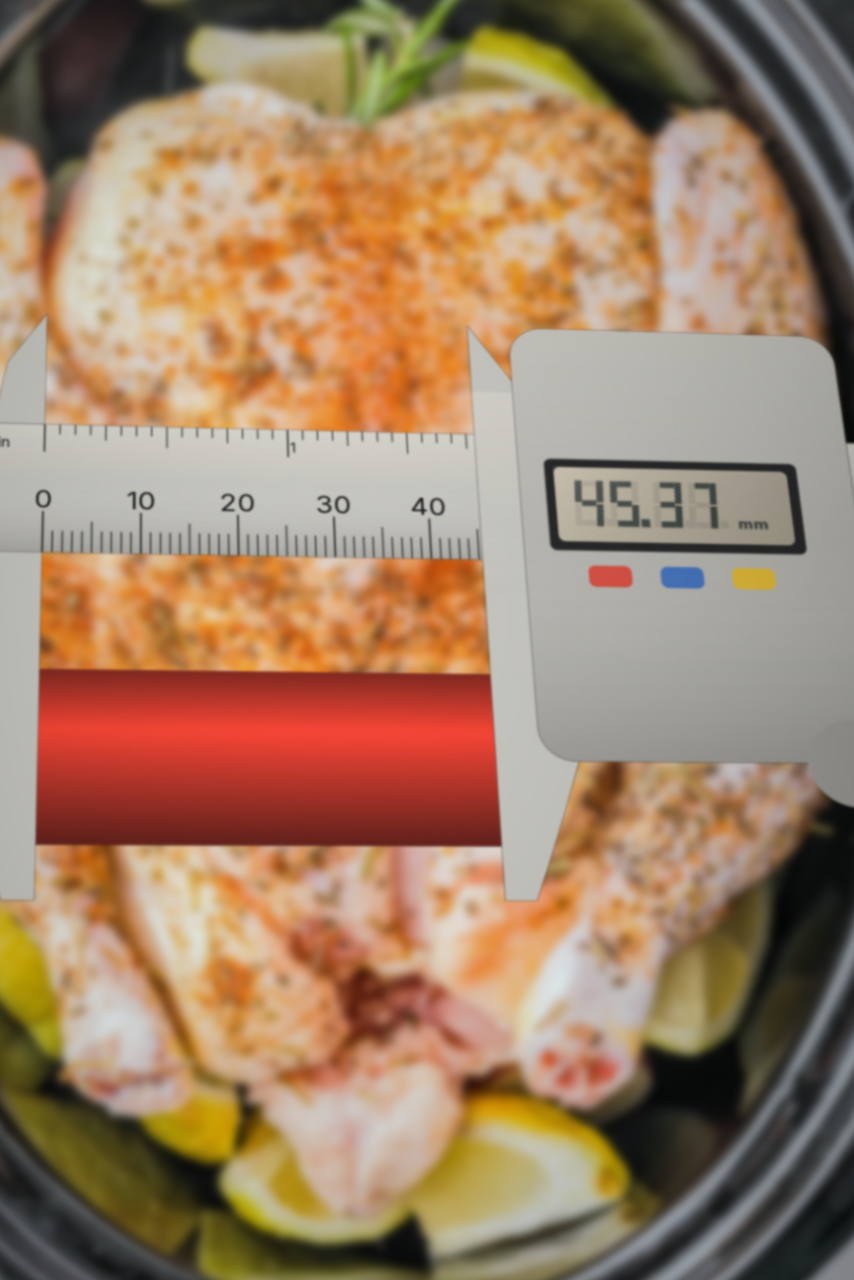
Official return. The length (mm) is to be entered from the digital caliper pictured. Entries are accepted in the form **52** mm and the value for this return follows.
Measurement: **45.37** mm
